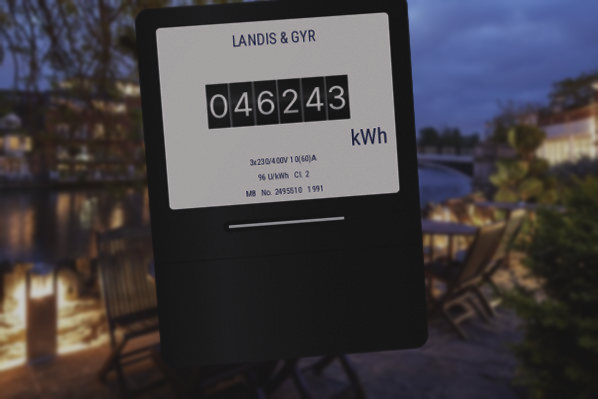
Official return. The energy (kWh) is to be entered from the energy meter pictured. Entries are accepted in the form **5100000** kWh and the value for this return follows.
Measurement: **46243** kWh
